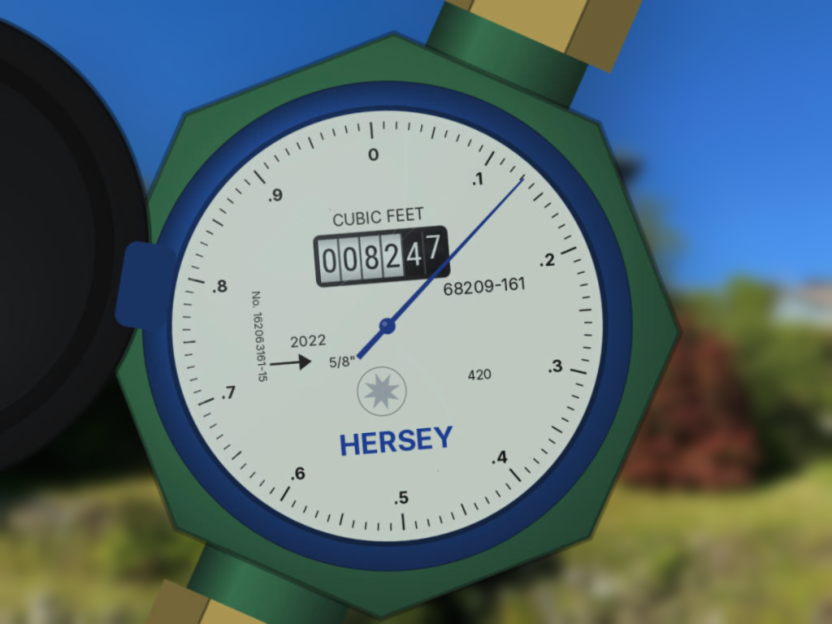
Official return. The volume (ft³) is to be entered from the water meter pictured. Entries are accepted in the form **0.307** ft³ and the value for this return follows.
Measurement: **8247.13** ft³
